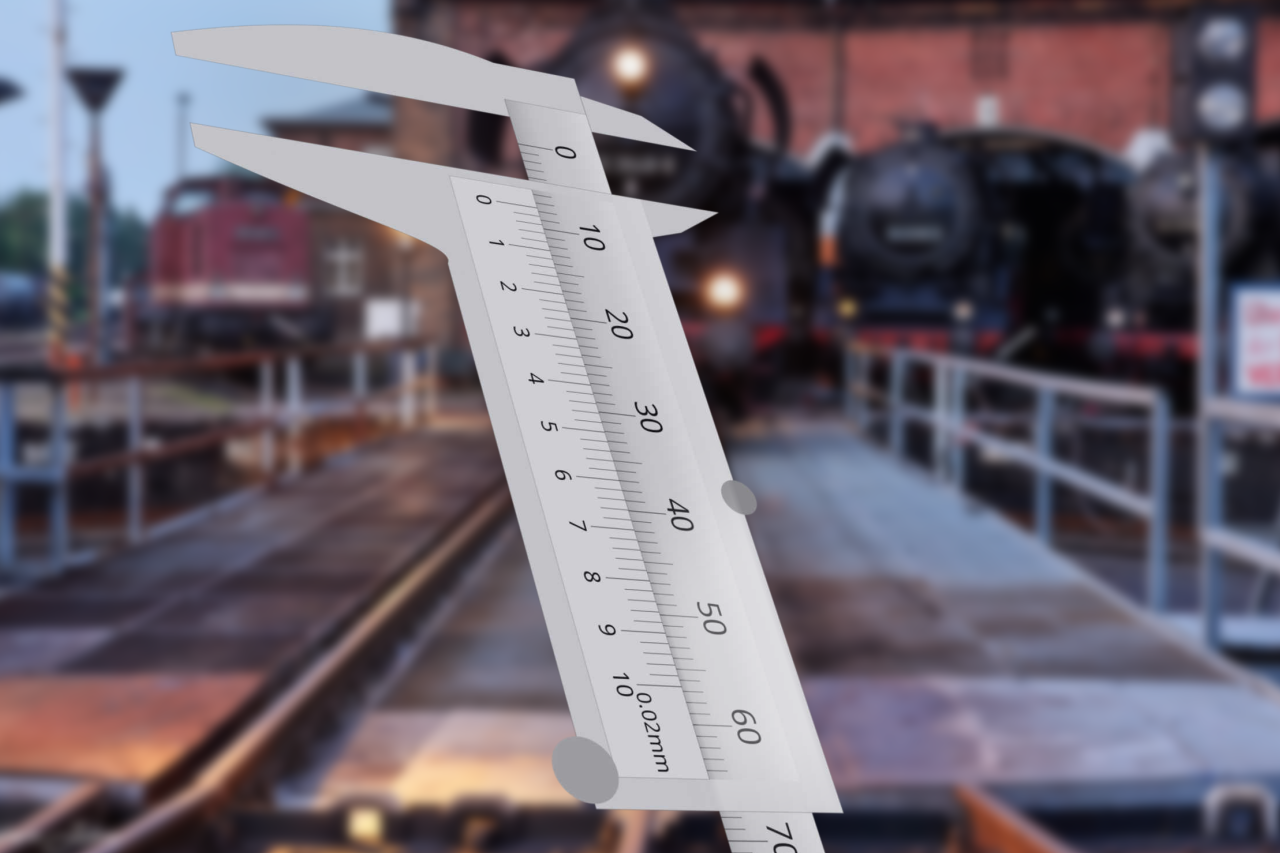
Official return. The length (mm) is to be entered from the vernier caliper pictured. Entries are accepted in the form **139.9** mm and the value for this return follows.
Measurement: **7.6** mm
